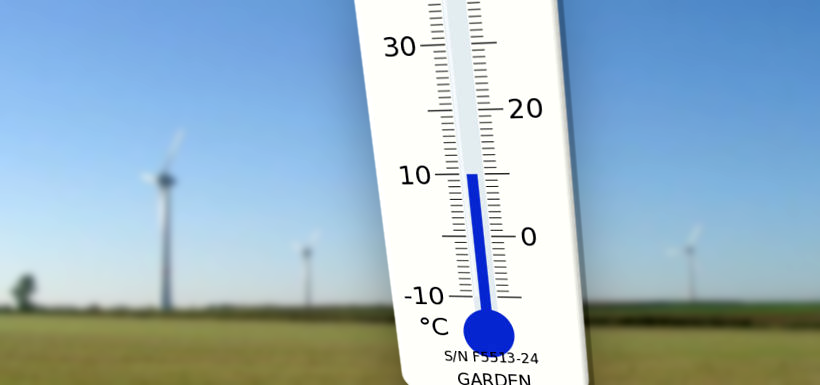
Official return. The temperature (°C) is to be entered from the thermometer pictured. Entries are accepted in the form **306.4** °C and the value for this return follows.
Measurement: **10** °C
